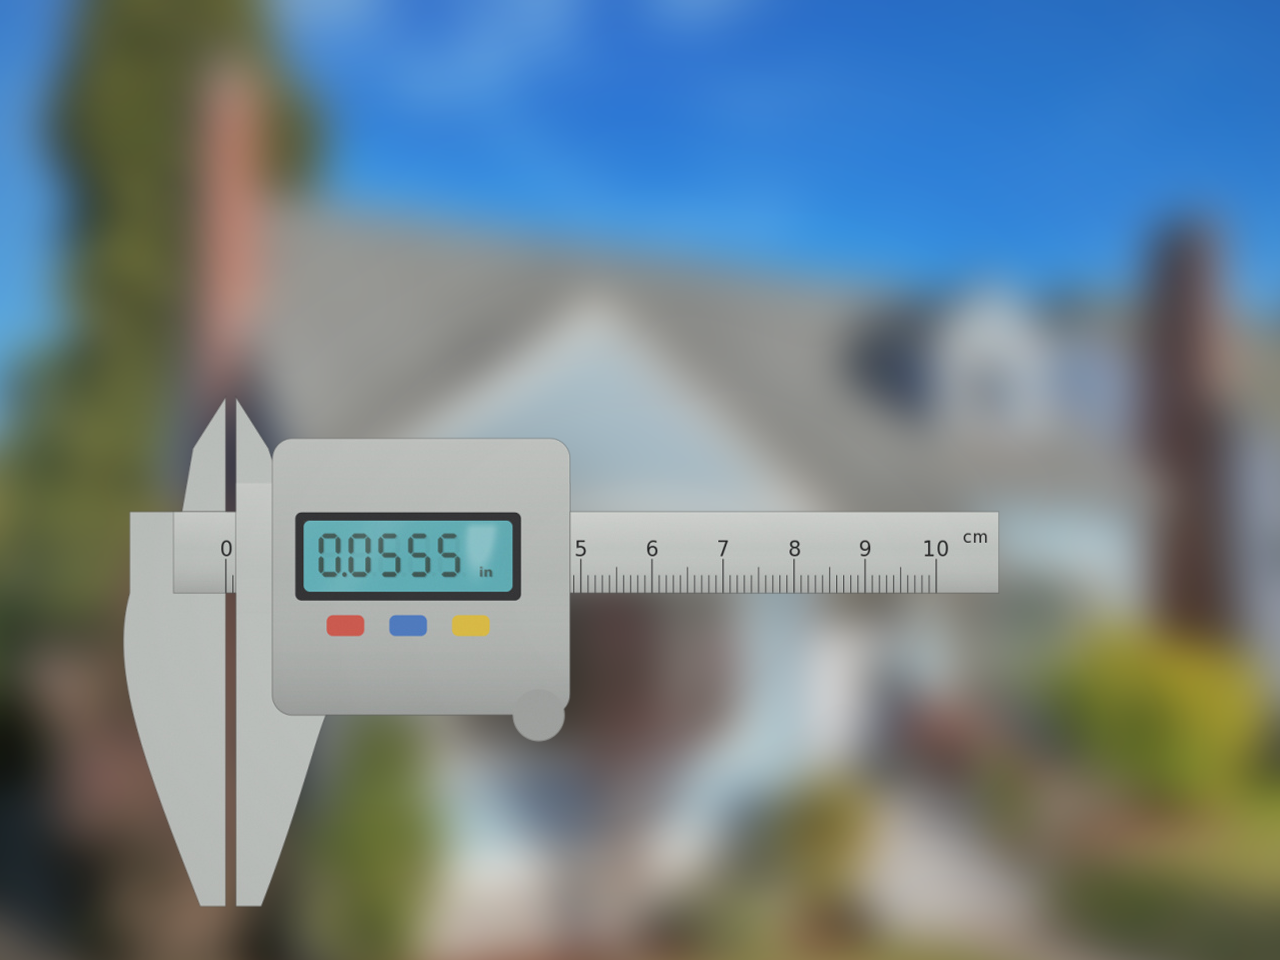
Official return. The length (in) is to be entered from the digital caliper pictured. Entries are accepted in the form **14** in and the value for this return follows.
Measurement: **0.0555** in
